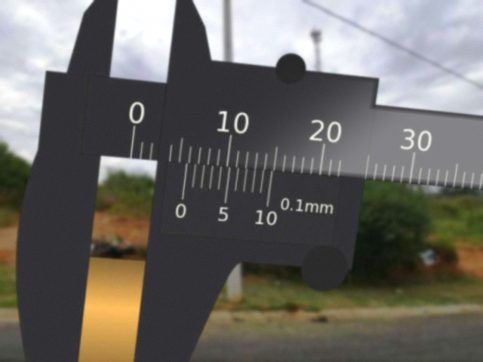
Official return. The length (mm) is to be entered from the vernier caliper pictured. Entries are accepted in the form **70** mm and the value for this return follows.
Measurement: **5.8** mm
